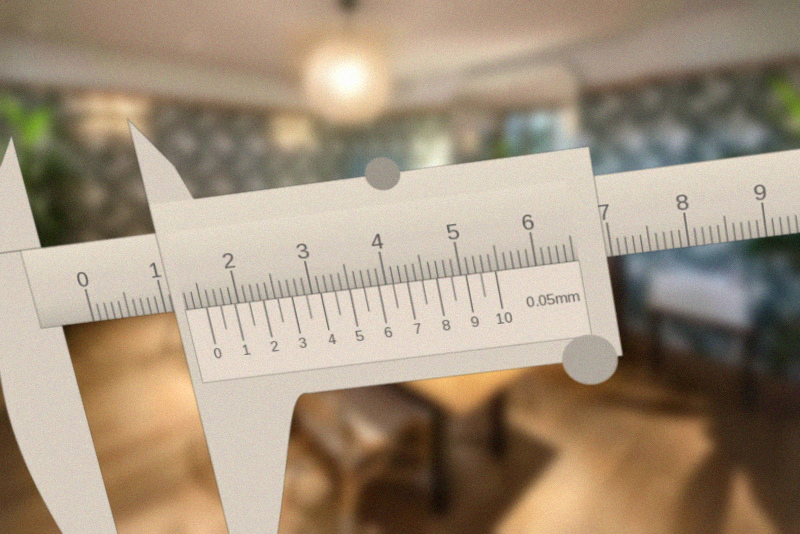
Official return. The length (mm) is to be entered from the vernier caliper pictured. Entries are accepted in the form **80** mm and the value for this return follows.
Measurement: **15.6** mm
